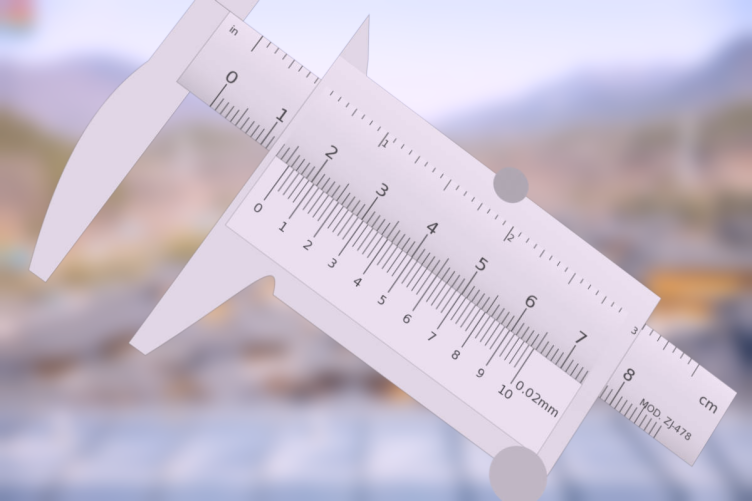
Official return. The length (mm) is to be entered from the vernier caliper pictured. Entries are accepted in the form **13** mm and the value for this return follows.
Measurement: **15.6** mm
